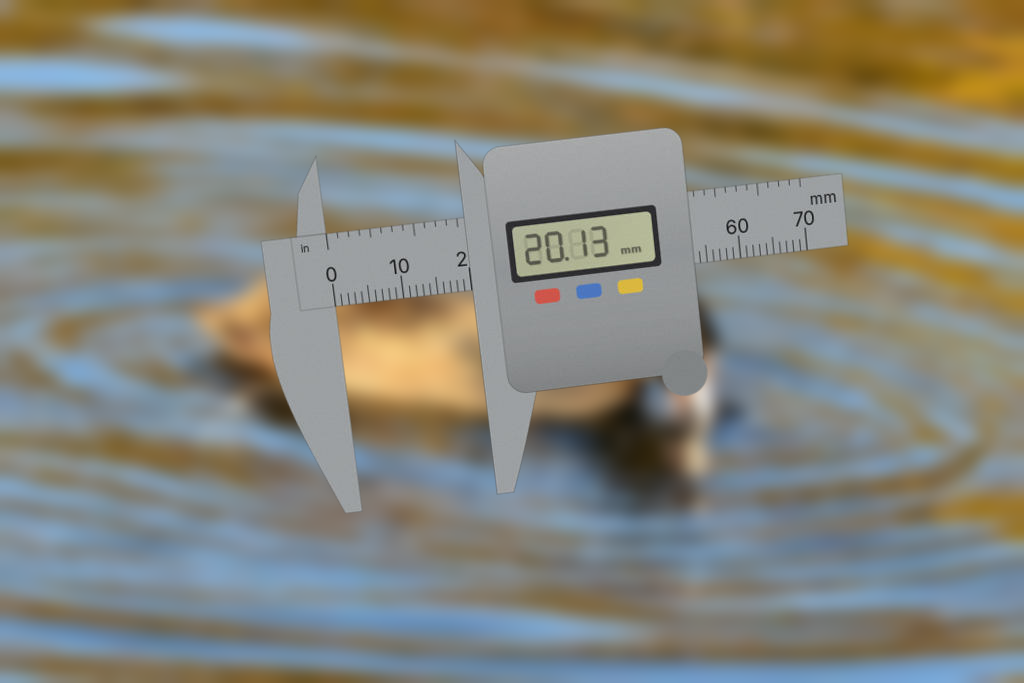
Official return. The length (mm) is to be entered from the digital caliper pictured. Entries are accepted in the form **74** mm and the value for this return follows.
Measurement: **20.13** mm
